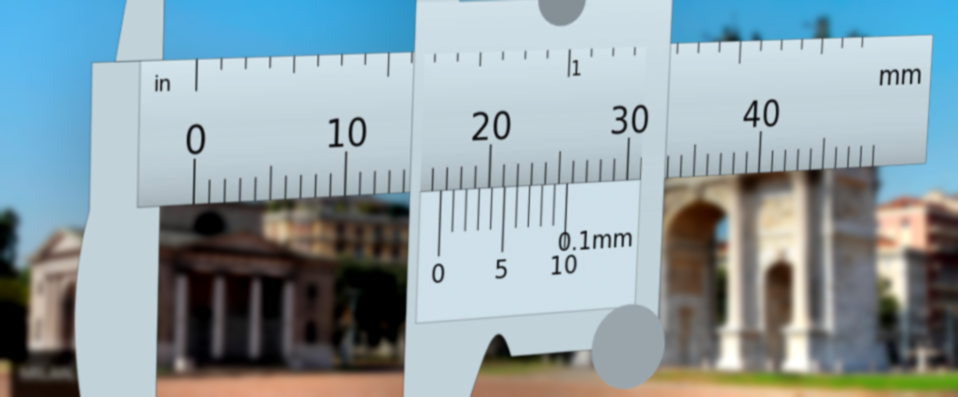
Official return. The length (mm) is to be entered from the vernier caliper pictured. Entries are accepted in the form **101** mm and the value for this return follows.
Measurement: **16.6** mm
